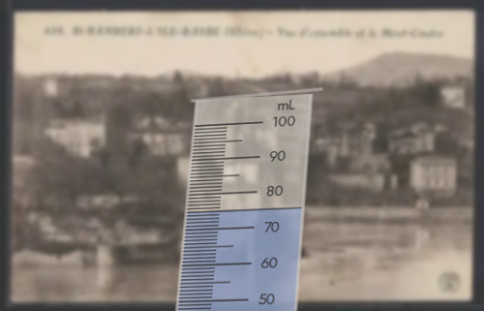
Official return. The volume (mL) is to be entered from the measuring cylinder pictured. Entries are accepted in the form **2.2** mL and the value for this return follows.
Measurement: **75** mL
